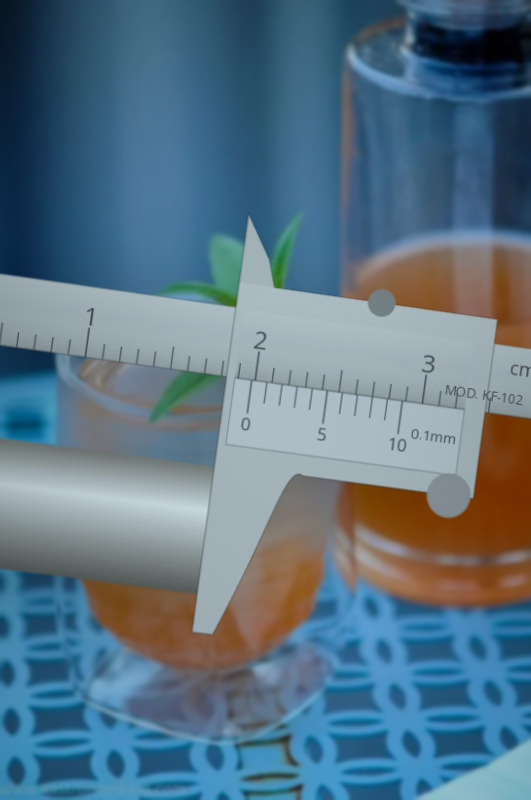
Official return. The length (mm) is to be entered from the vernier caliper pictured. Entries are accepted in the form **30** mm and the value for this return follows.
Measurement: **19.8** mm
